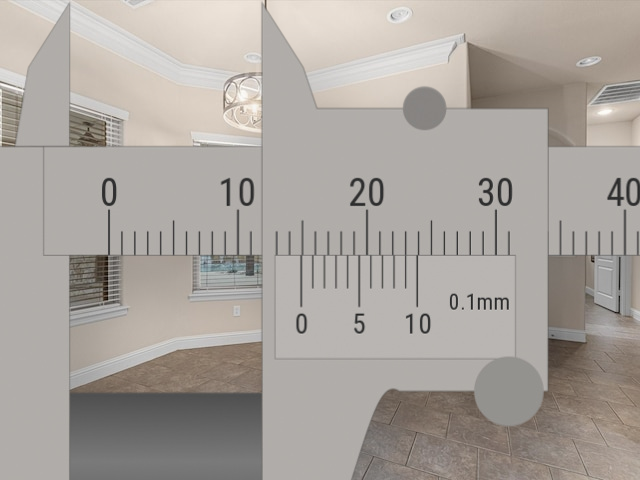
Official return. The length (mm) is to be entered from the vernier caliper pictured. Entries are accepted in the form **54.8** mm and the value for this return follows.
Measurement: **14.9** mm
